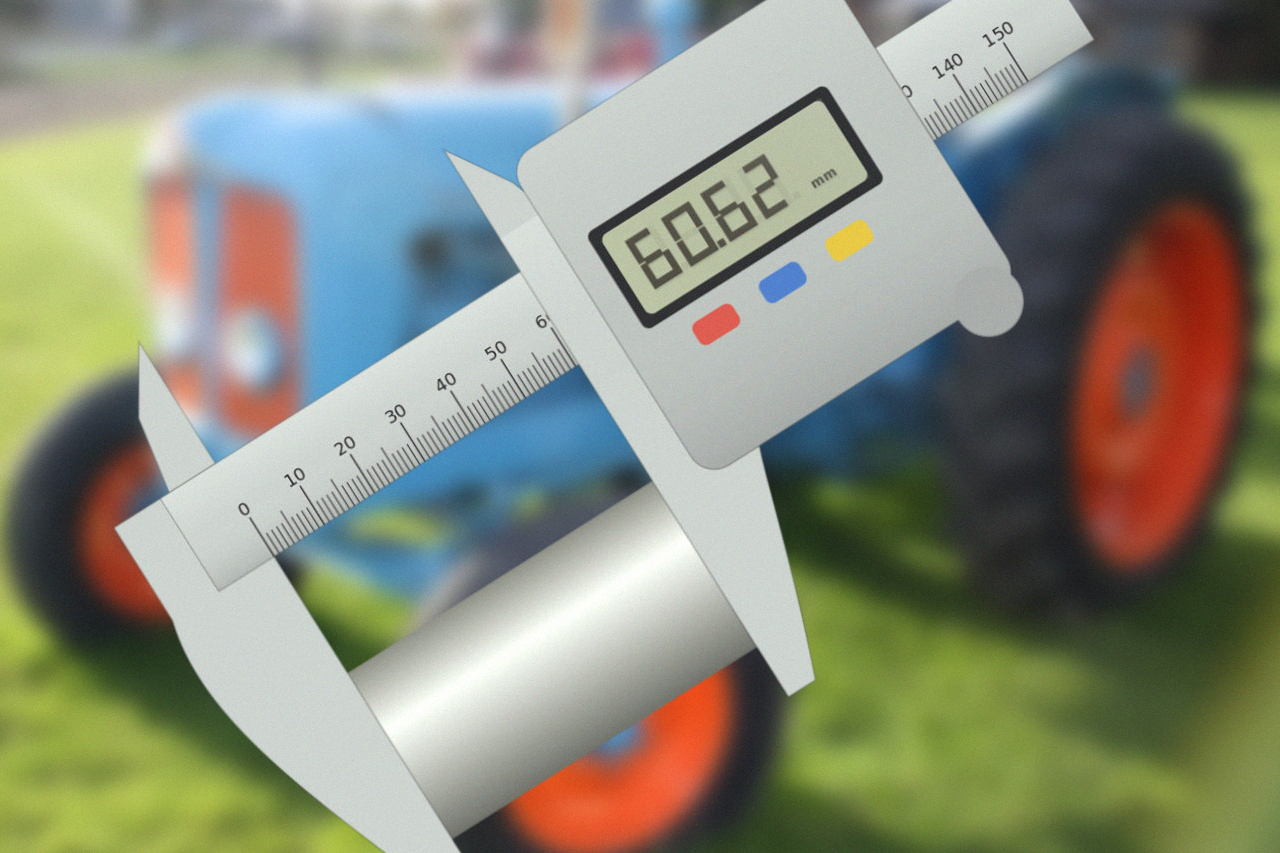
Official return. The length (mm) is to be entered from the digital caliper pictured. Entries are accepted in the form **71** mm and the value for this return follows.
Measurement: **60.62** mm
